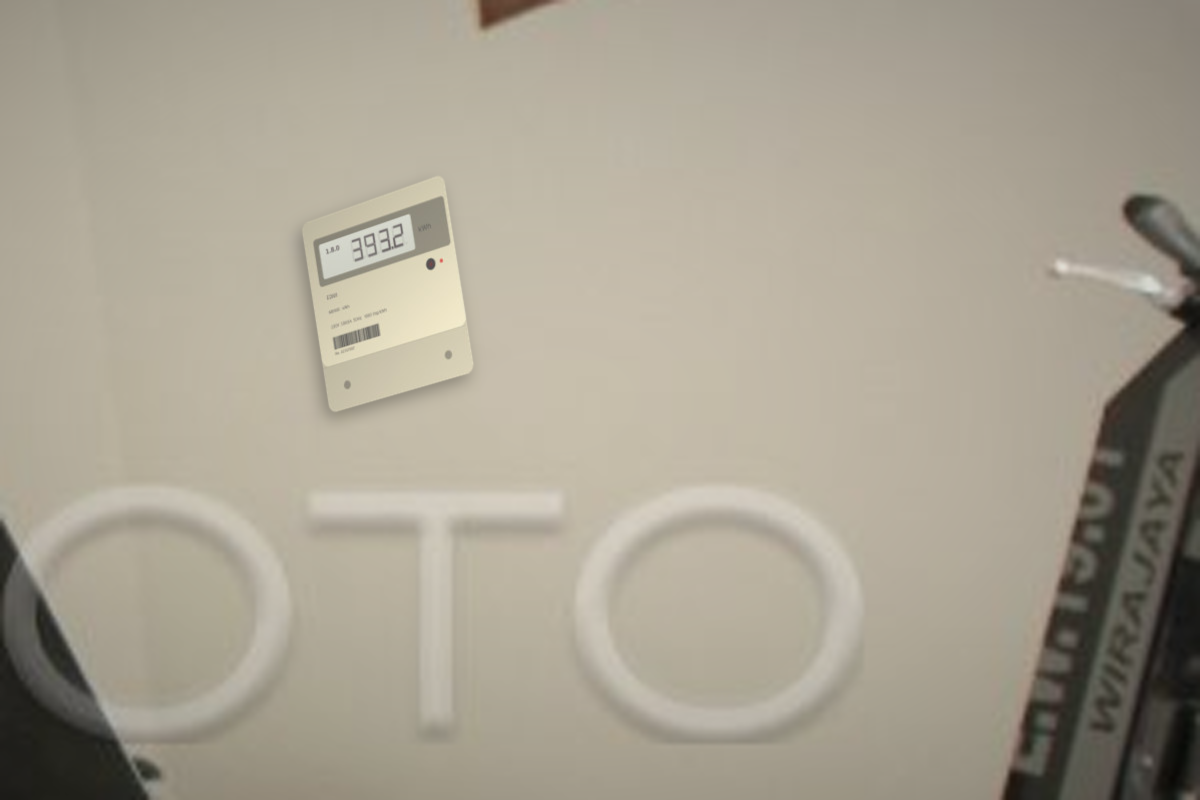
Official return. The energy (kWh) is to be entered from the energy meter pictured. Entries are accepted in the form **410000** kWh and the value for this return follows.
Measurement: **393.2** kWh
